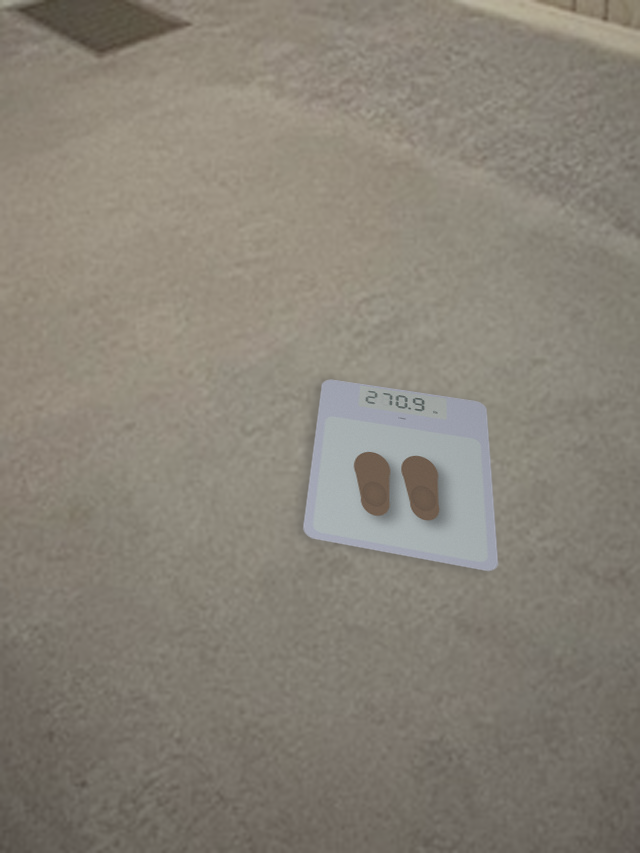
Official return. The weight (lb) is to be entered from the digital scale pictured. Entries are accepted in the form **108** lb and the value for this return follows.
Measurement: **270.9** lb
